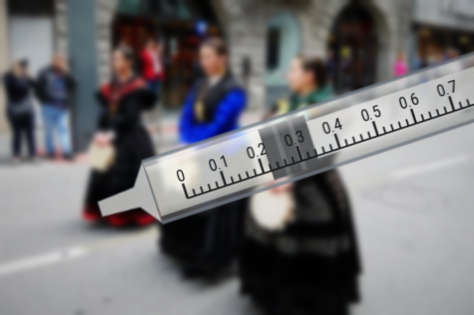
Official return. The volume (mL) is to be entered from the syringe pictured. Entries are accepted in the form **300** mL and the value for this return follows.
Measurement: **0.22** mL
